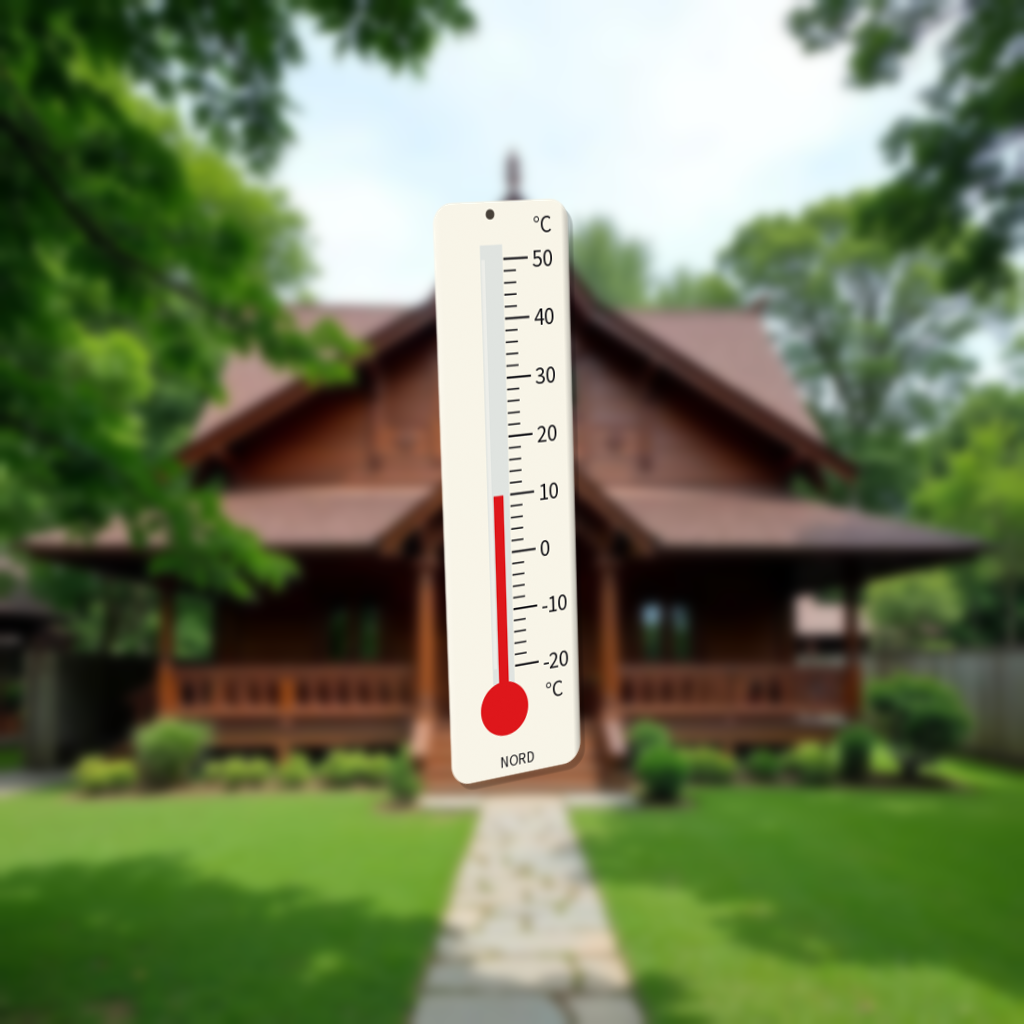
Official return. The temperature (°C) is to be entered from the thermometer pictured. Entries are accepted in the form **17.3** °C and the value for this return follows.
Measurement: **10** °C
